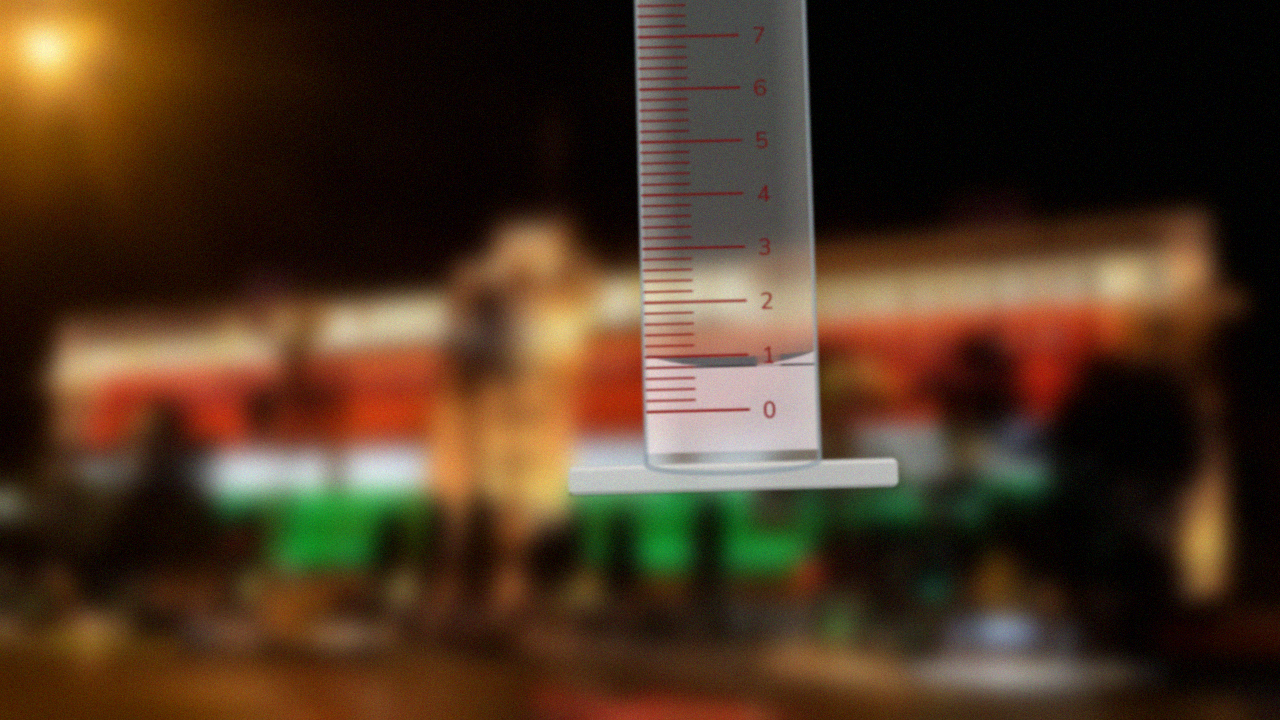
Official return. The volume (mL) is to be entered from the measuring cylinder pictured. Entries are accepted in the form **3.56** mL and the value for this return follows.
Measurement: **0.8** mL
